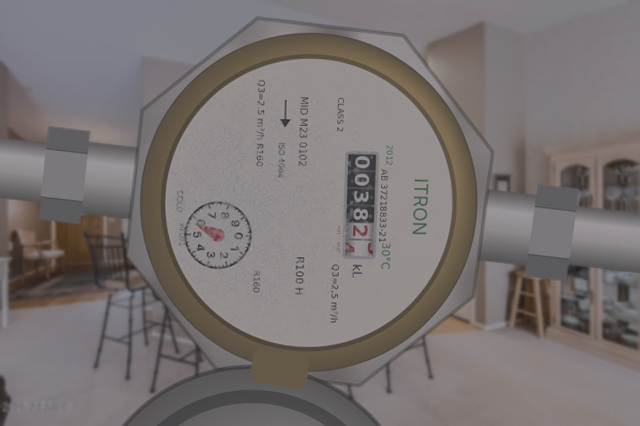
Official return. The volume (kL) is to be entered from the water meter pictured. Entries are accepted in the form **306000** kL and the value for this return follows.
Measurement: **38.235** kL
